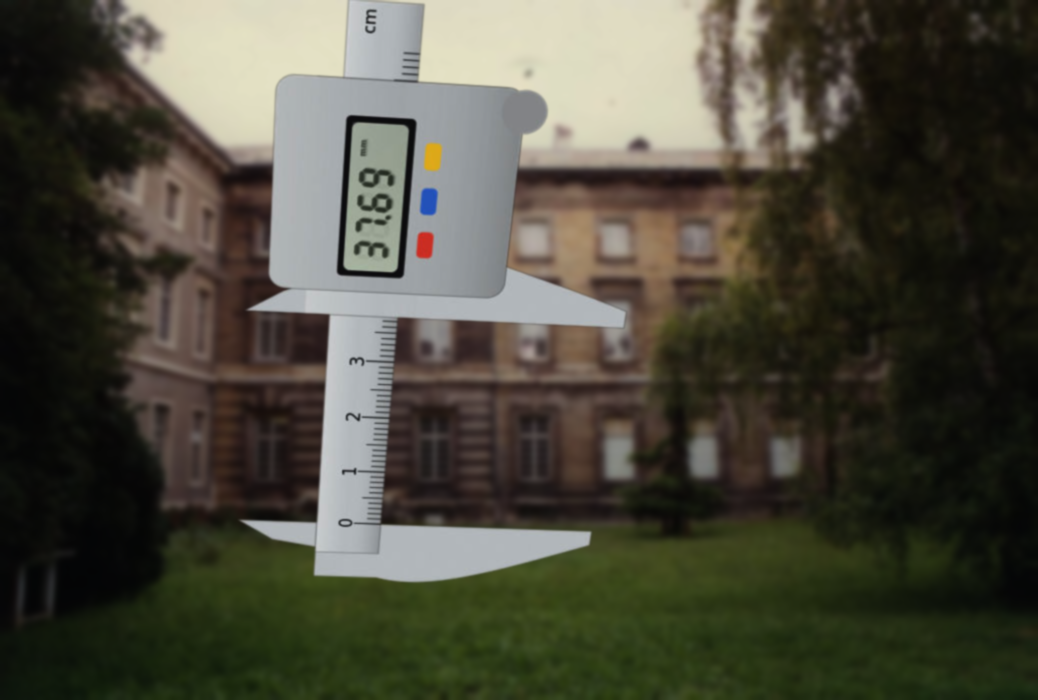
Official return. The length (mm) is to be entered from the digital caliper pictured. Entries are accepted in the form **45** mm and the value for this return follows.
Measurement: **37.69** mm
